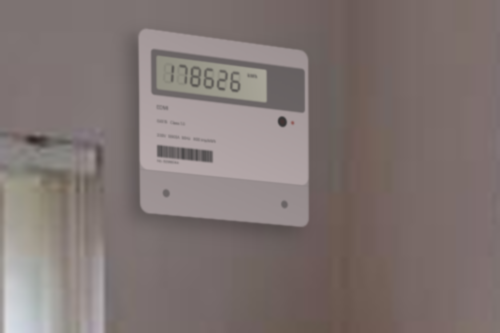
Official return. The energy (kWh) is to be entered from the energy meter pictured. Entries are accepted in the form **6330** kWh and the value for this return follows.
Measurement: **178626** kWh
